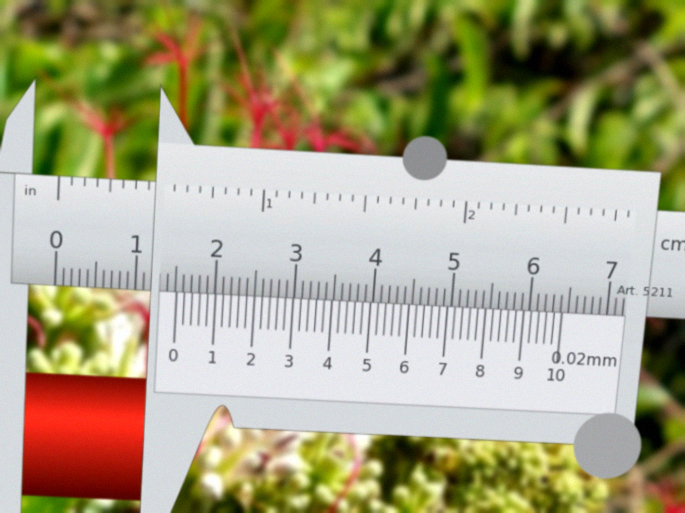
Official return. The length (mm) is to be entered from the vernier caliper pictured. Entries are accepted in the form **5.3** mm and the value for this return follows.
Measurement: **15.2** mm
